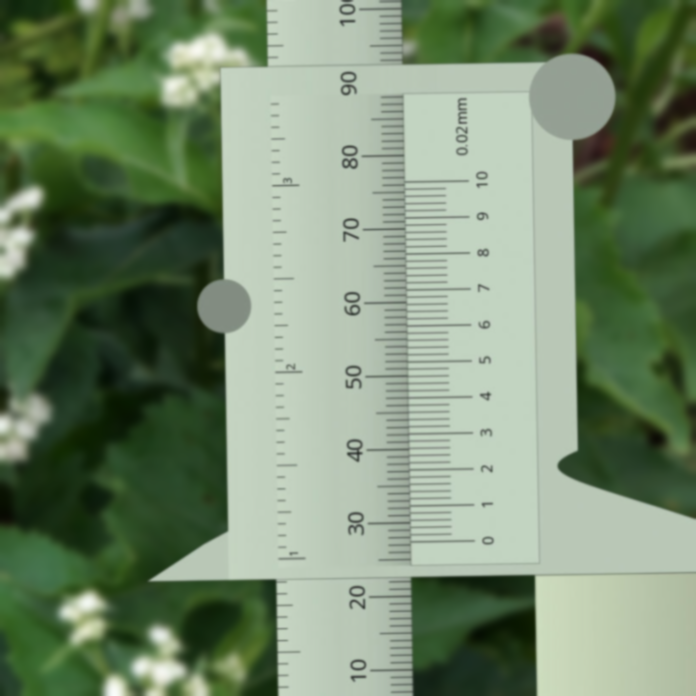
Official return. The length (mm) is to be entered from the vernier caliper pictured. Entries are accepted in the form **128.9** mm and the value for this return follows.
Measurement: **27.4** mm
